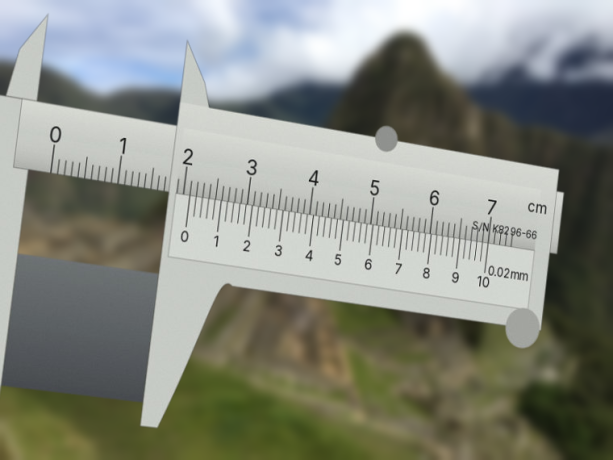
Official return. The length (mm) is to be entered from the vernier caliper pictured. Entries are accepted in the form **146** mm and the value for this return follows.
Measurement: **21.0** mm
